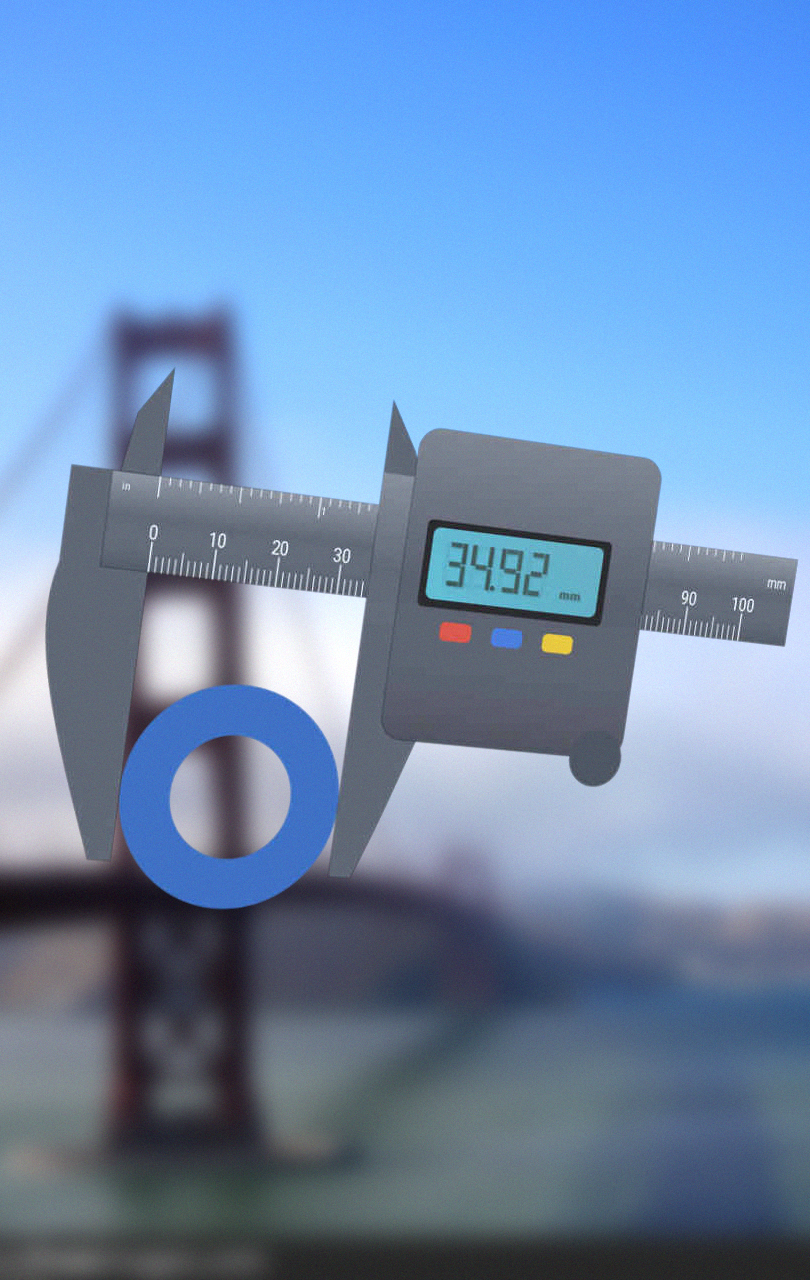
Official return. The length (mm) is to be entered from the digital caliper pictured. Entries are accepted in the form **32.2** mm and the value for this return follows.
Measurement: **34.92** mm
